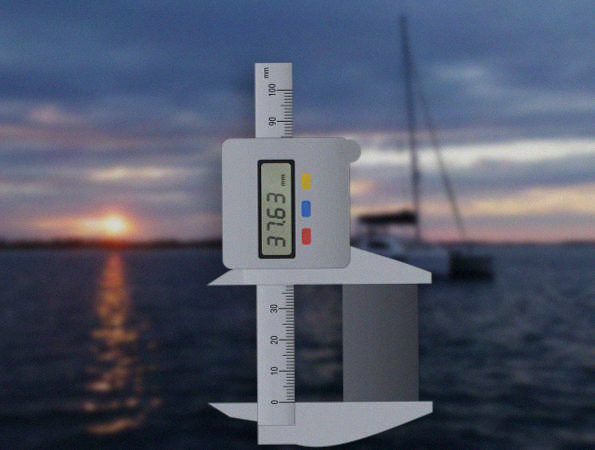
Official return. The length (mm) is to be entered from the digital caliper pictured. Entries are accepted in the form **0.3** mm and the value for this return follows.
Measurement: **37.63** mm
